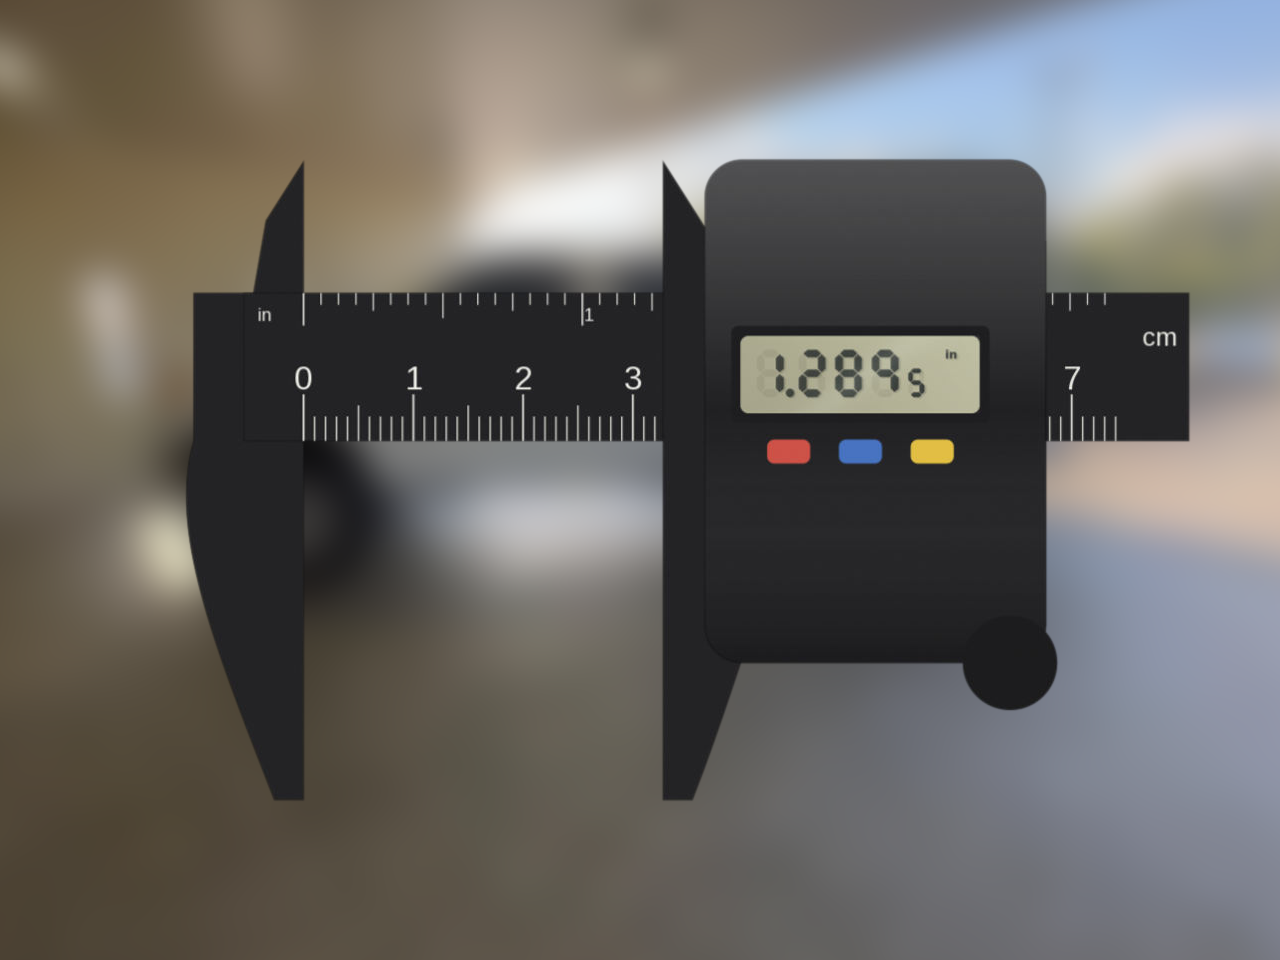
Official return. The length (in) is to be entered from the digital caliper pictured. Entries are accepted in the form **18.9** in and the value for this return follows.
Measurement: **1.2895** in
